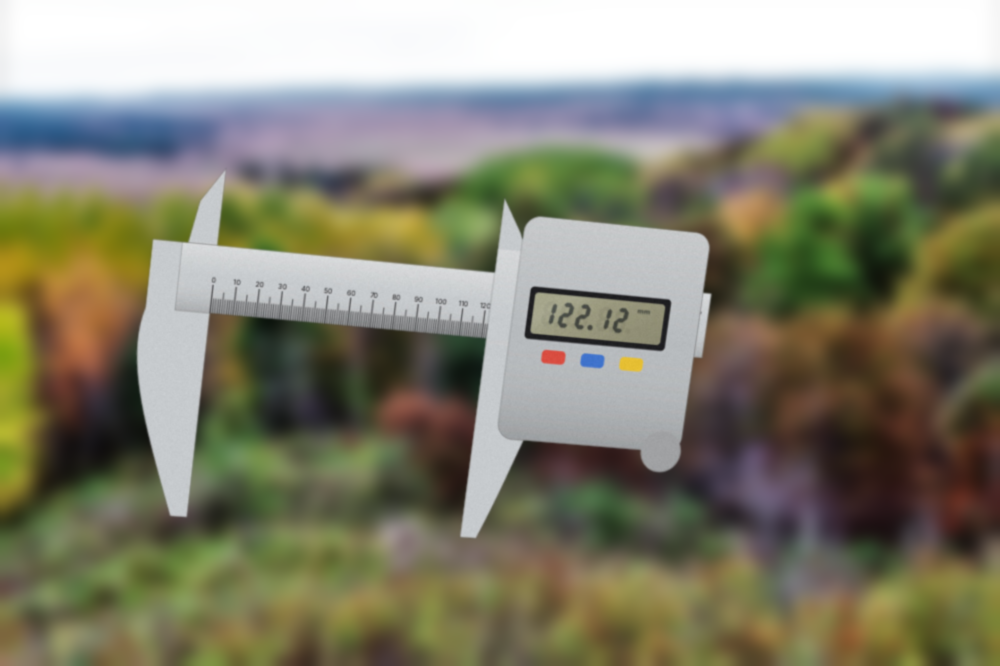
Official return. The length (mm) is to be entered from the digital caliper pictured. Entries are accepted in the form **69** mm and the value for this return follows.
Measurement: **122.12** mm
